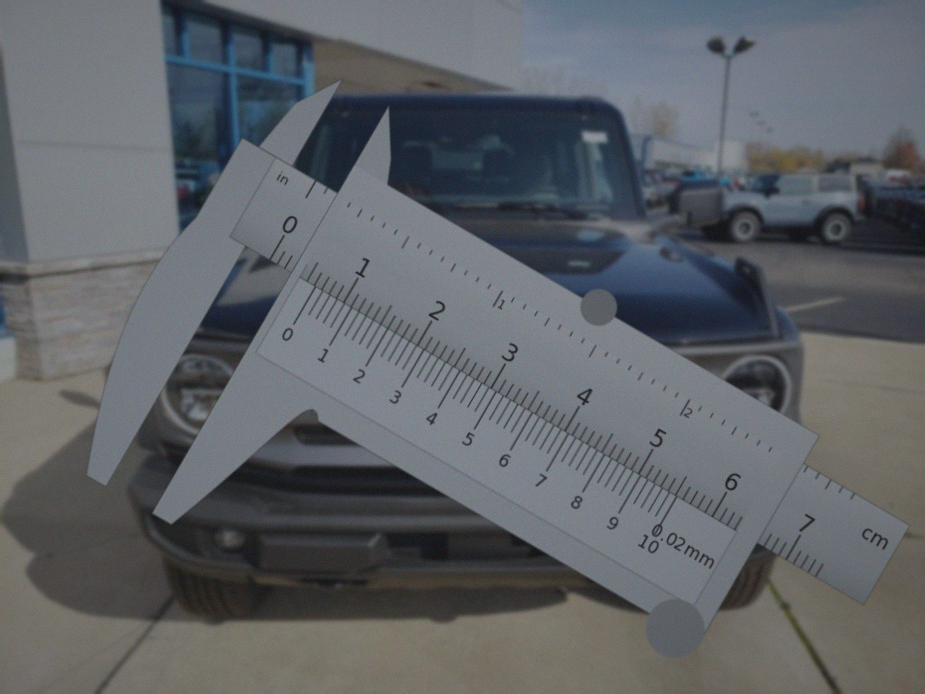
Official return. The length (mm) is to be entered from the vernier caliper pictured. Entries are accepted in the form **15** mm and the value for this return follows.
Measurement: **6.2** mm
